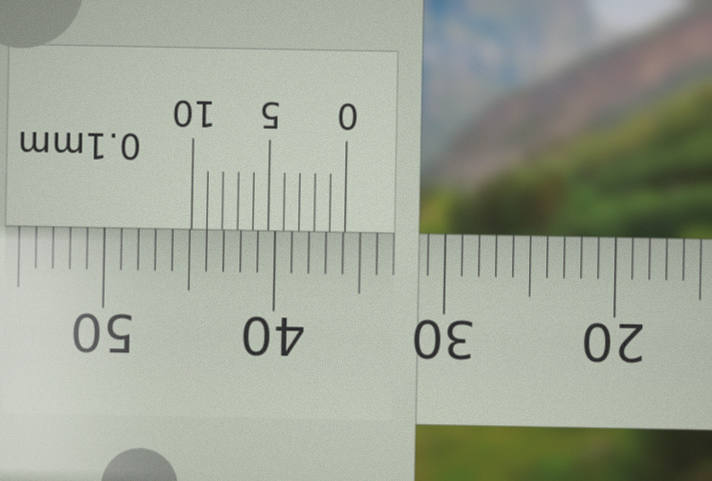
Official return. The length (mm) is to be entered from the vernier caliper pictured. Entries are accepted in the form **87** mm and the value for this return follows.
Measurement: **35.9** mm
